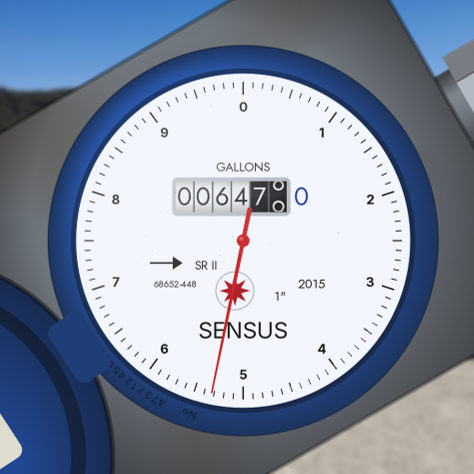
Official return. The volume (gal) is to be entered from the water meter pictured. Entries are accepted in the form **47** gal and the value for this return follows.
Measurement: **64785.3** gal
